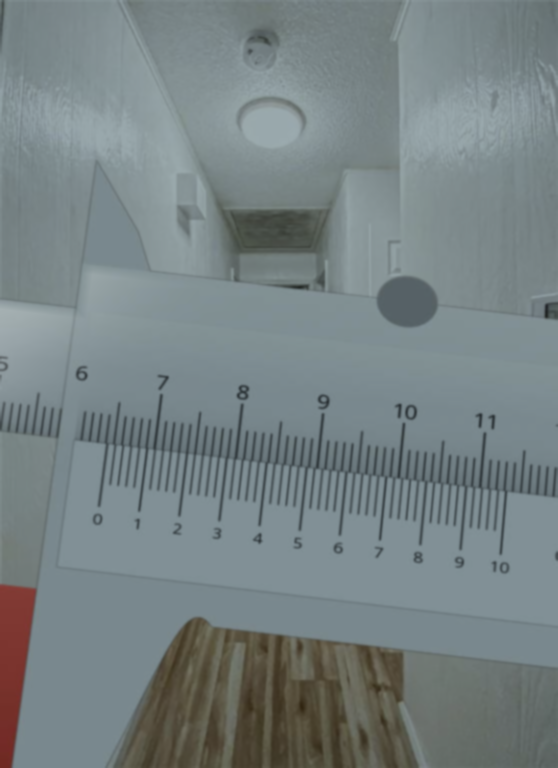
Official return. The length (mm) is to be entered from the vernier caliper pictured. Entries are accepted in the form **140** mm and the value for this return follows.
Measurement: **64.2** mm
